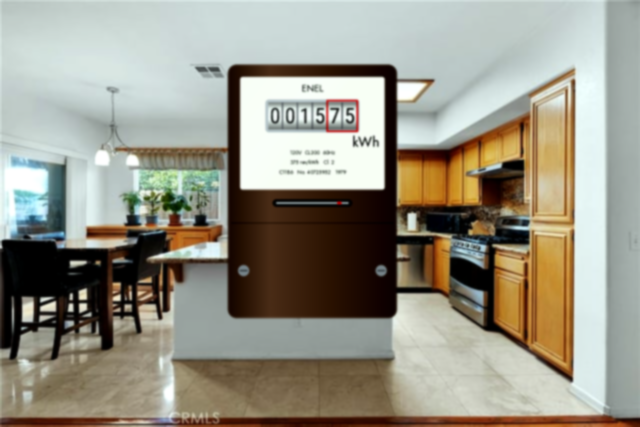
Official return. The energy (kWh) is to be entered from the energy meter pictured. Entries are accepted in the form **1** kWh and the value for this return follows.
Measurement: **15.75** kWh
